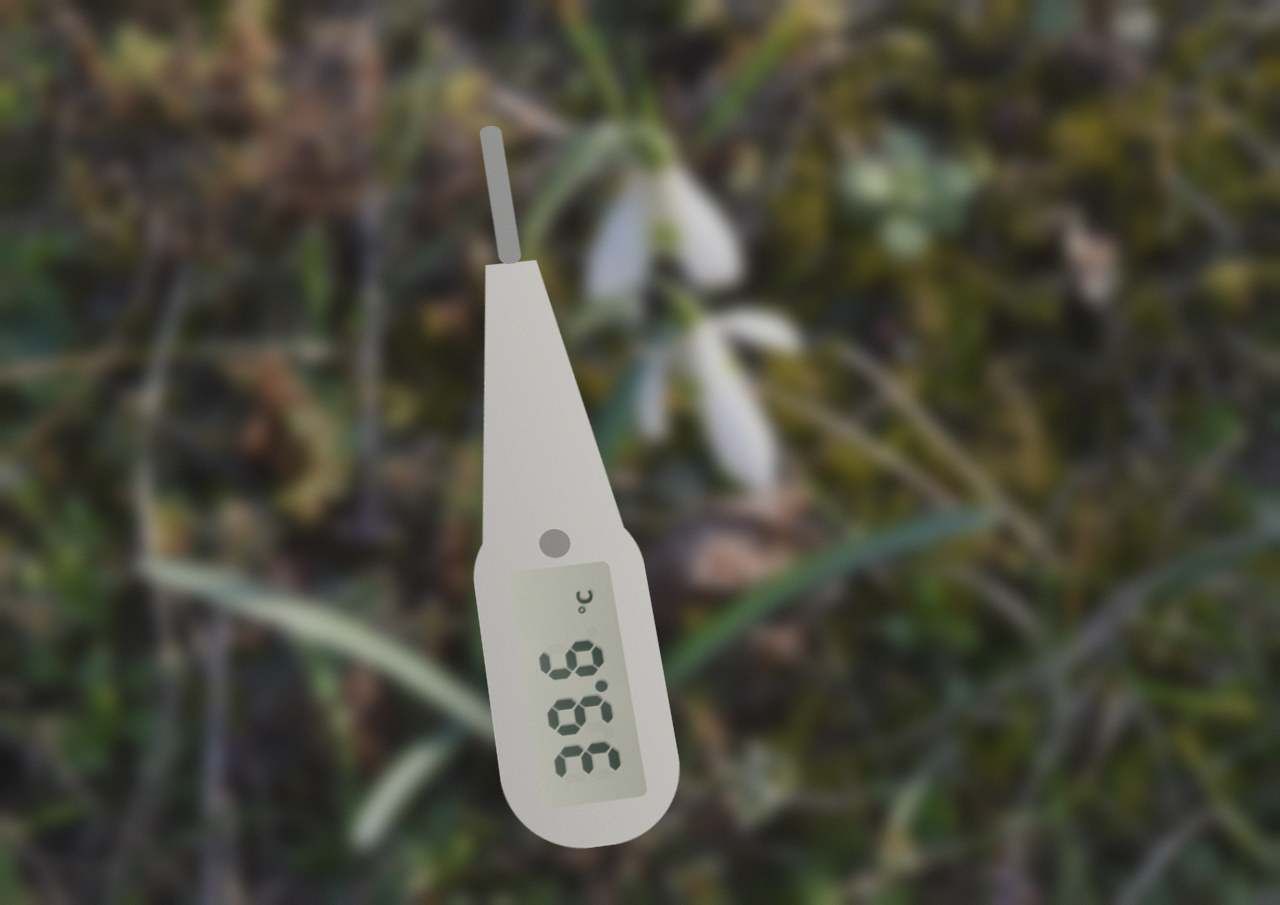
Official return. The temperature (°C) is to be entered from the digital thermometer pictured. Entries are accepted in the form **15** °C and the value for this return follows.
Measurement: **39.6** °C
